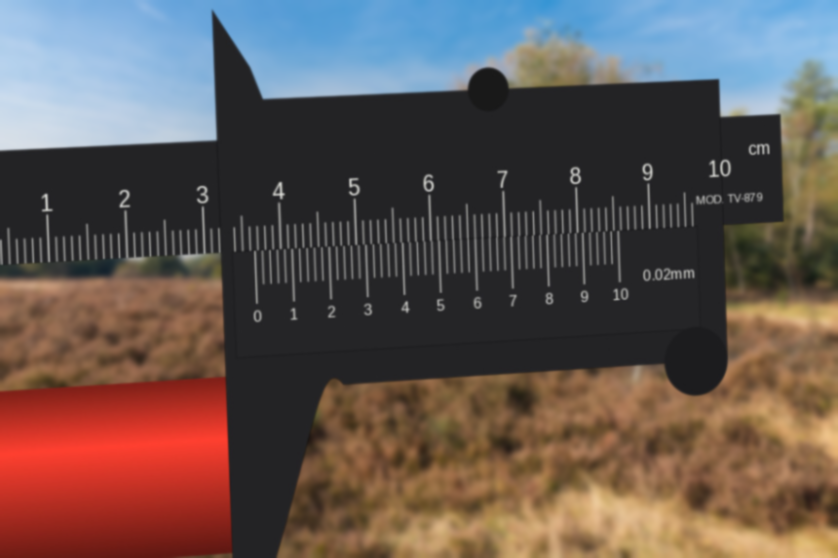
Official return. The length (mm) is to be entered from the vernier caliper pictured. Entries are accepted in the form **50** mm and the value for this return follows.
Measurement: **36.6** mm
